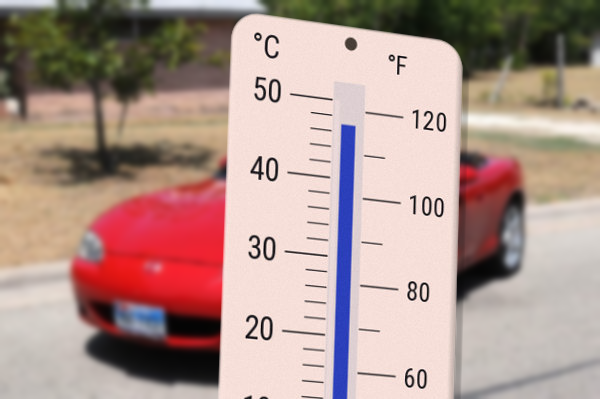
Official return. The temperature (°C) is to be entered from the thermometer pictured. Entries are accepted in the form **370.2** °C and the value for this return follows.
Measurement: **47** °C
